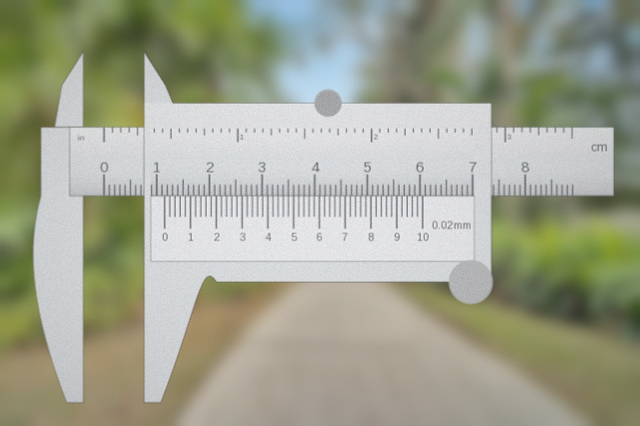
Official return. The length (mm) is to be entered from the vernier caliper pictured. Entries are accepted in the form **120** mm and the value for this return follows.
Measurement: **11.5** mm
